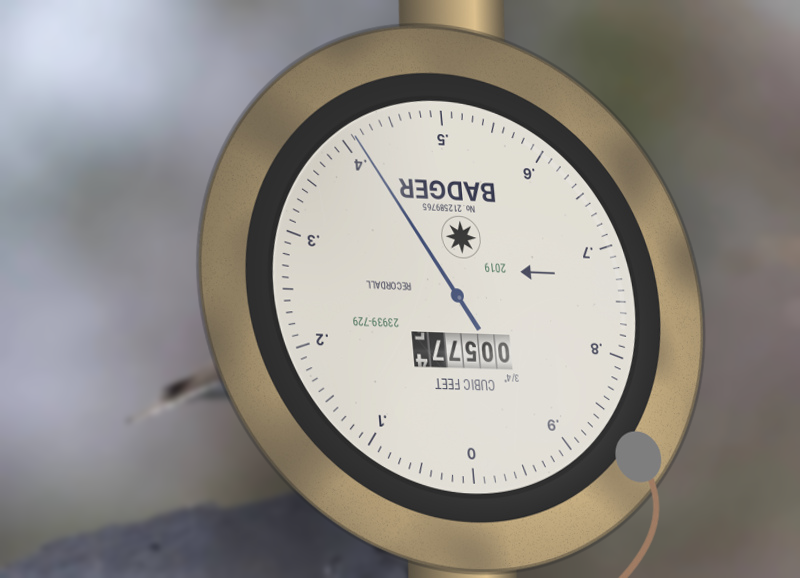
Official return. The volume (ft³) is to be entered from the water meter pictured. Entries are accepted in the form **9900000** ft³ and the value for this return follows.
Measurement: **5774.41** ft³
